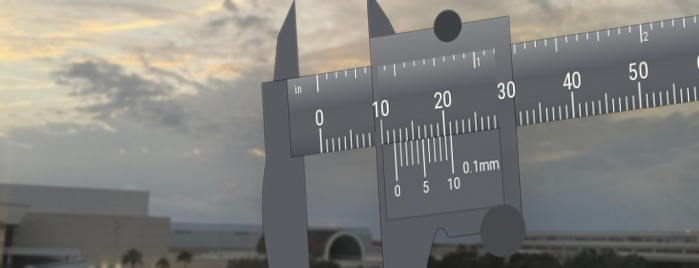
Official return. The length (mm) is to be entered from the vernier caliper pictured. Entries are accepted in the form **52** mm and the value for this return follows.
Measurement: **12.0** mm
